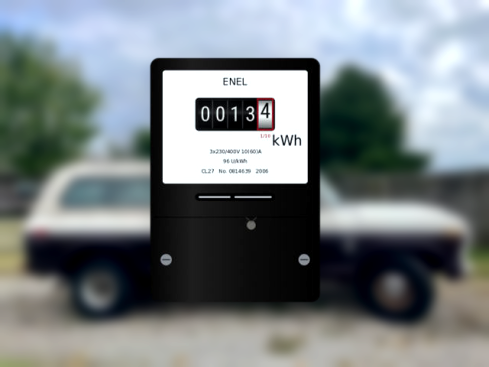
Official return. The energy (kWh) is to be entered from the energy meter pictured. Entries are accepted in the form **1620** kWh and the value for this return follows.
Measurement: **13.4** kWh
